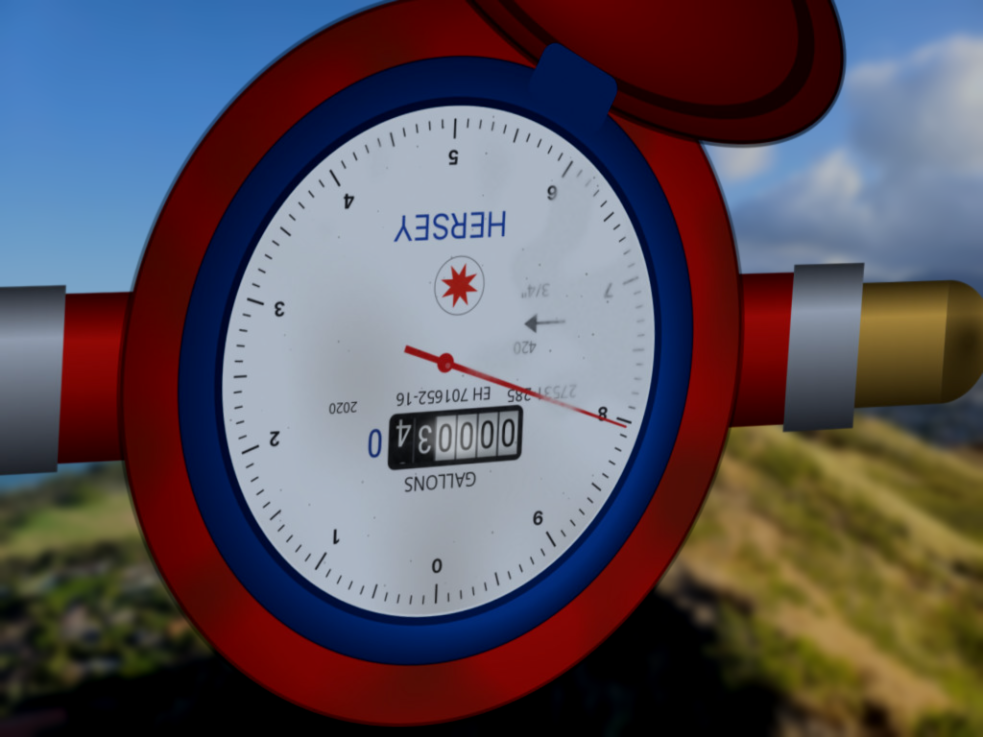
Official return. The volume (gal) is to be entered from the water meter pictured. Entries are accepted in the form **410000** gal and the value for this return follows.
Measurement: **338.0** gal
